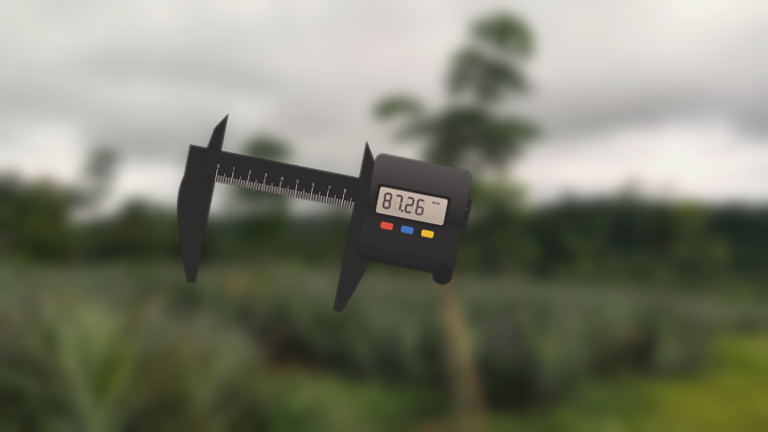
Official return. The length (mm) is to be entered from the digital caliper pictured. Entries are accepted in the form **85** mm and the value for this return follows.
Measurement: **87.26** mm
